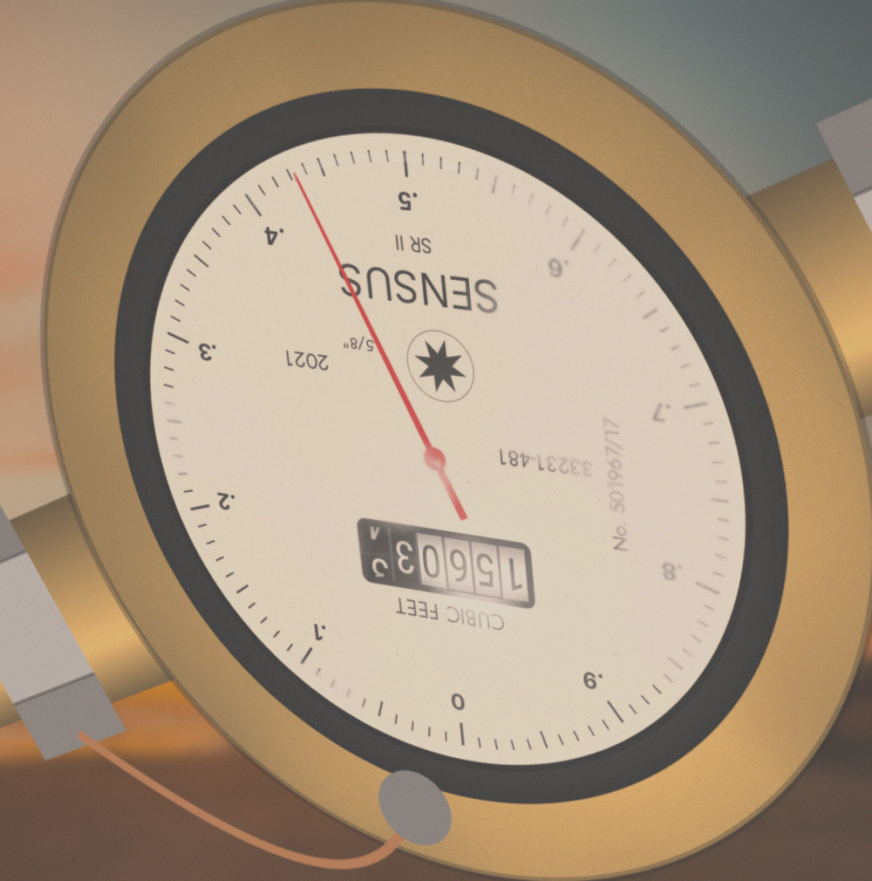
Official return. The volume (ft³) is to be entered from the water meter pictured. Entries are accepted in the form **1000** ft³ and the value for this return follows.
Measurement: **156033.43** ft³
